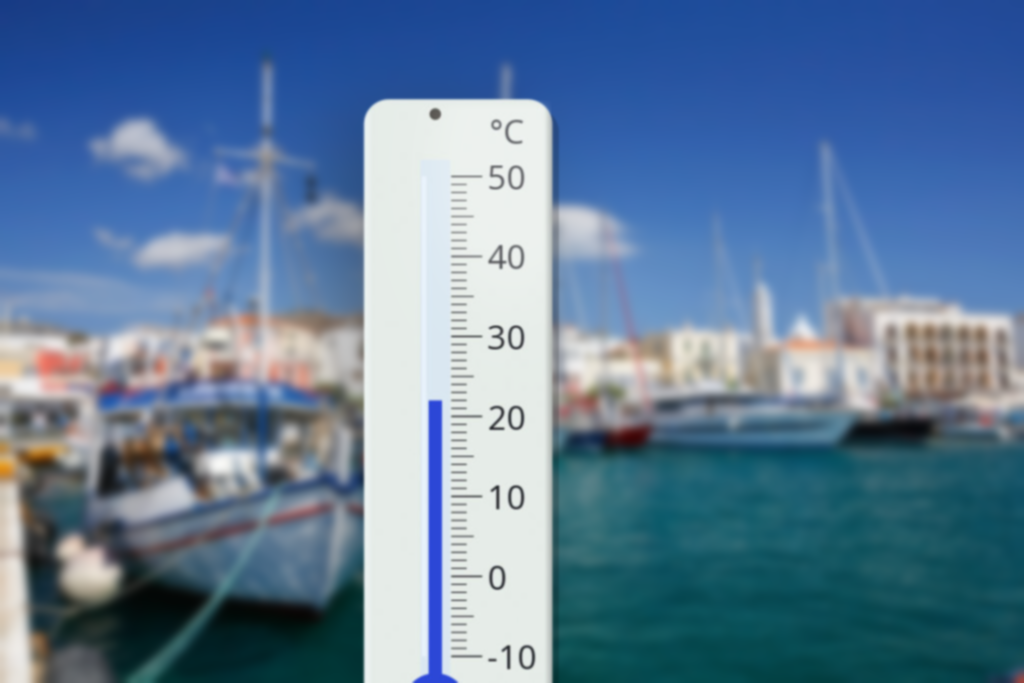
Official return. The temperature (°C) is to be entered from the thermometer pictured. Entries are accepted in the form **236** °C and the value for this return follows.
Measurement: **22** °C
